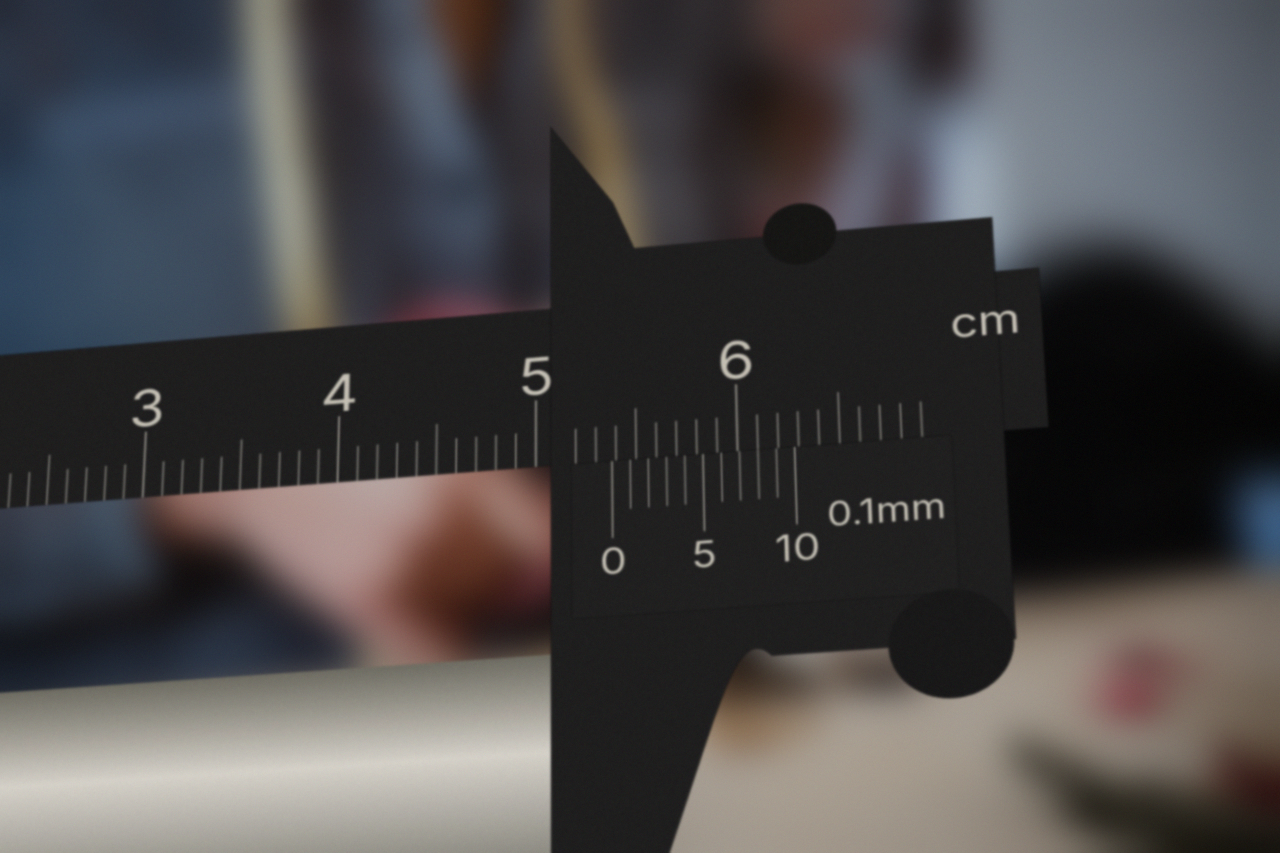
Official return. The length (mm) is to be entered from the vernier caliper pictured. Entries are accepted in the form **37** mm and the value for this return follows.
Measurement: **53.8** mm
